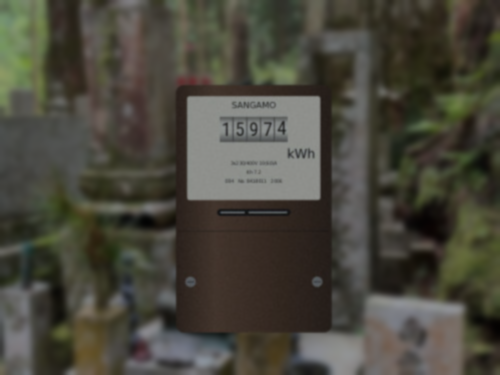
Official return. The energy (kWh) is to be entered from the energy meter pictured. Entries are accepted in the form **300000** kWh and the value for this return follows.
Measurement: **15974** kWh
